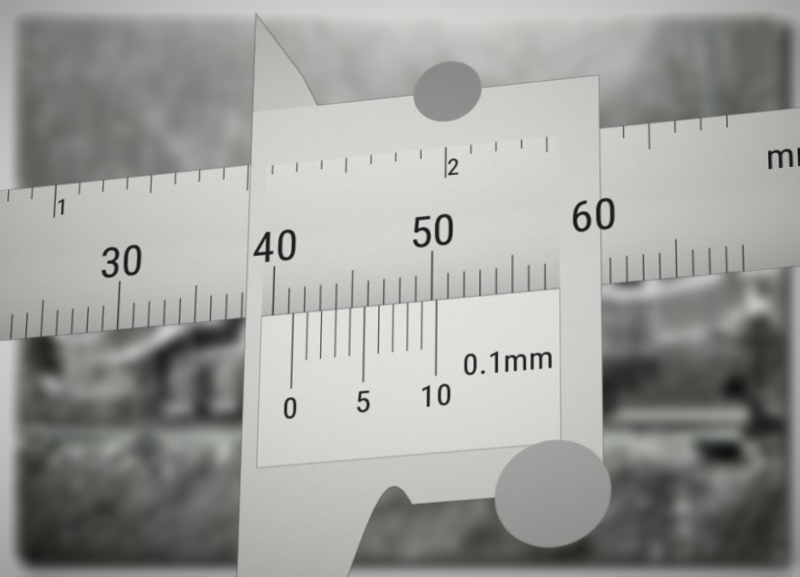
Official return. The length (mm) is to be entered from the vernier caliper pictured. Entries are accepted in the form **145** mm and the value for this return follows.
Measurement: **41.3** mm
